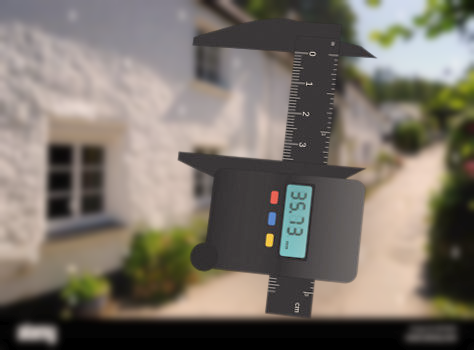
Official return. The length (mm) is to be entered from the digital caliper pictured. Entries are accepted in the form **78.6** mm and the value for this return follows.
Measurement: **35.73** mm
